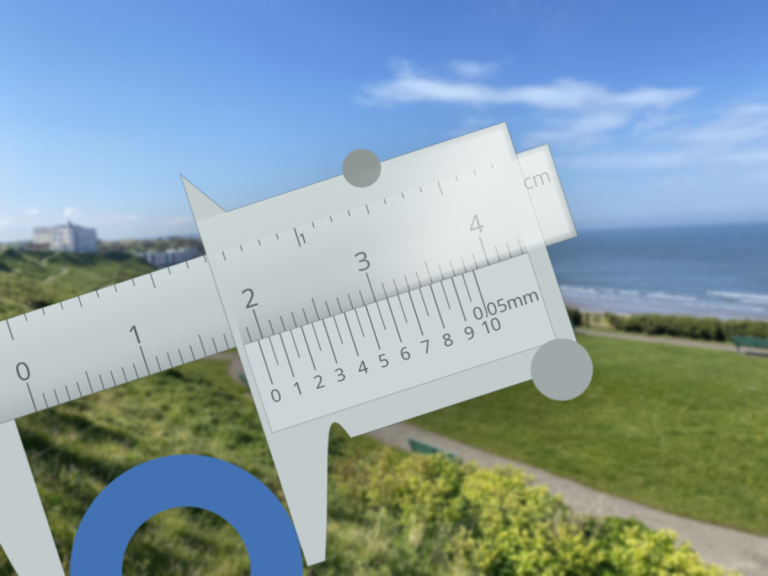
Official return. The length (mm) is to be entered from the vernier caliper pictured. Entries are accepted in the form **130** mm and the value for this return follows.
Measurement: **19.6** mm
